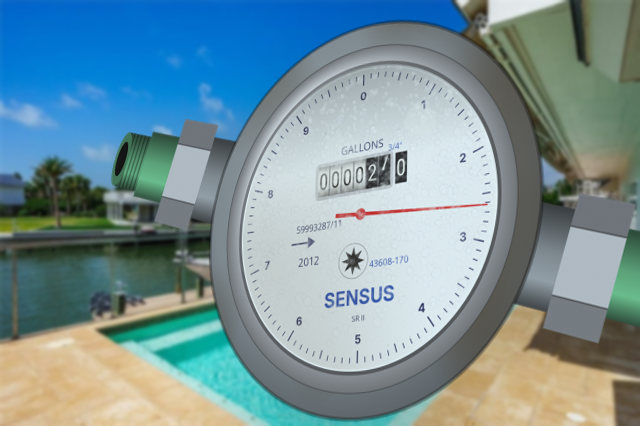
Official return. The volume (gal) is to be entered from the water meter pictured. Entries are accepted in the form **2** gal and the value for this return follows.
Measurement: **272.6** gal
